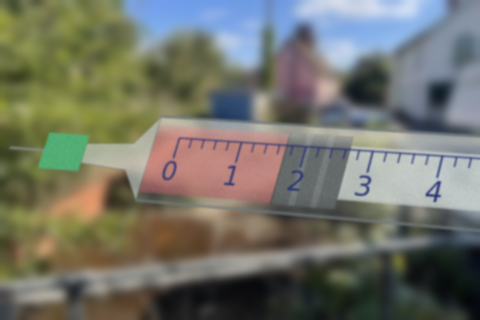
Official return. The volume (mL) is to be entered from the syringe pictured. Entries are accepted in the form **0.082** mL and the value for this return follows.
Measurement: **1.7** mL
